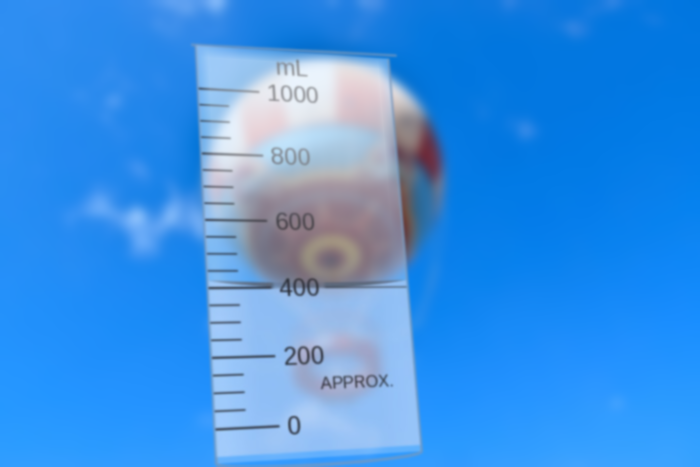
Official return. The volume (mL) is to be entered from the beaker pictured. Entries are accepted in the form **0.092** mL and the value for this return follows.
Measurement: **400** mL
